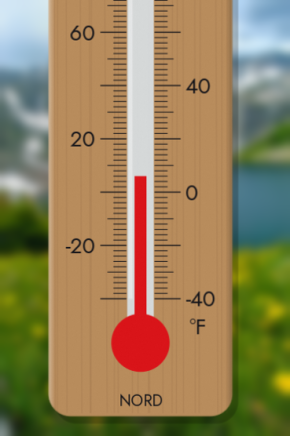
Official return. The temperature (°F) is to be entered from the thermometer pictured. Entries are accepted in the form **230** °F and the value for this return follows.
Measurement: **6** °F
